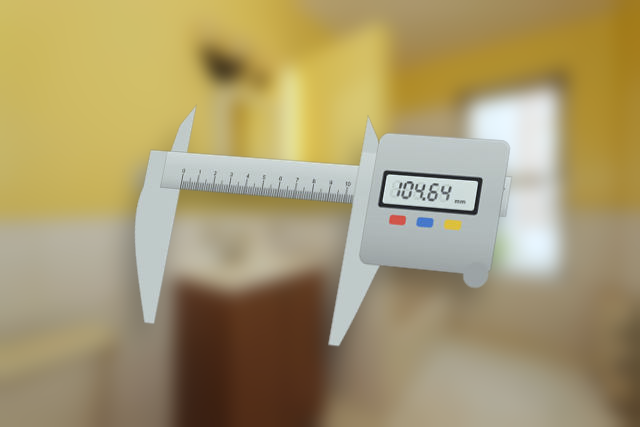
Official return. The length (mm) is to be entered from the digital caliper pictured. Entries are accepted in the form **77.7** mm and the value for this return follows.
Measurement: **104.64** mm
